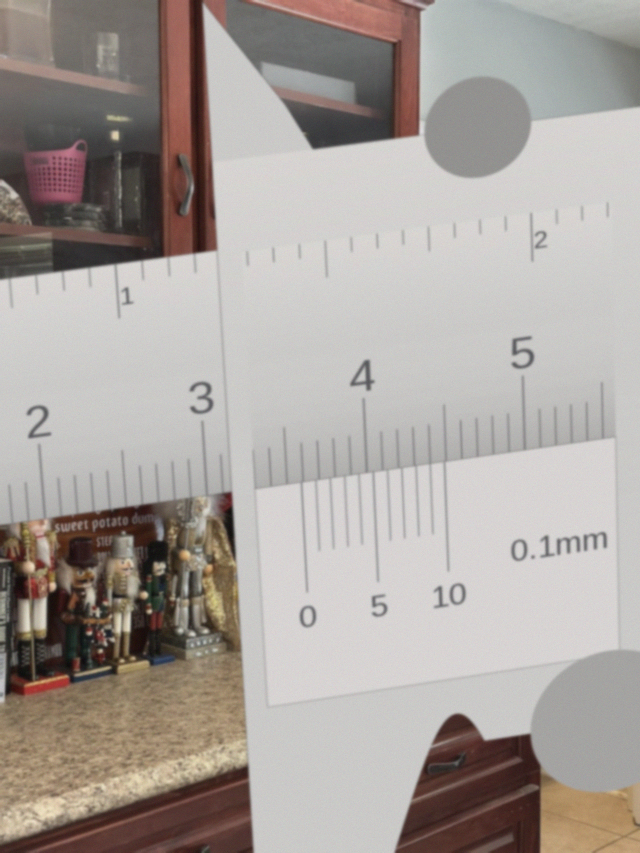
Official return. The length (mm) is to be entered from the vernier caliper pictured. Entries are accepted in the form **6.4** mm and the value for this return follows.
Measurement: **35.9** mm
